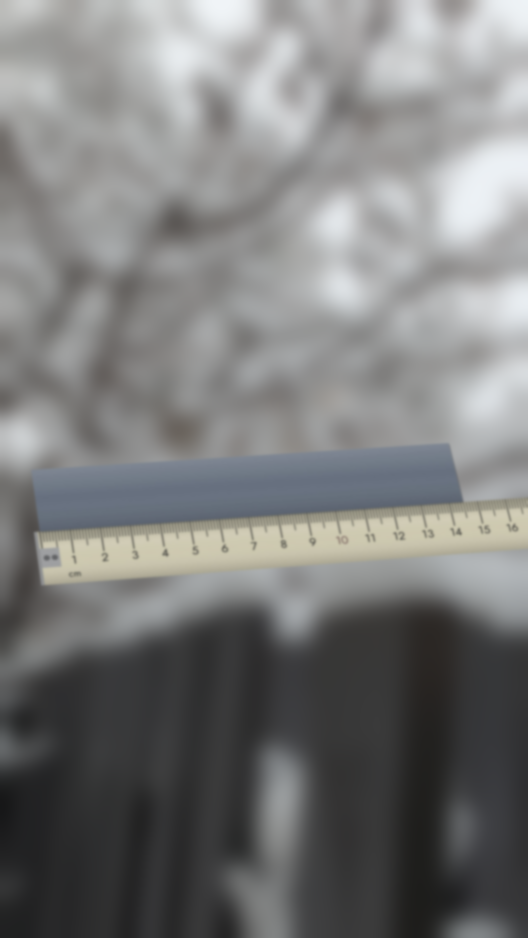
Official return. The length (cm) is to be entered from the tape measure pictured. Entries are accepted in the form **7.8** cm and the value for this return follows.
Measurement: **14.5** cm
